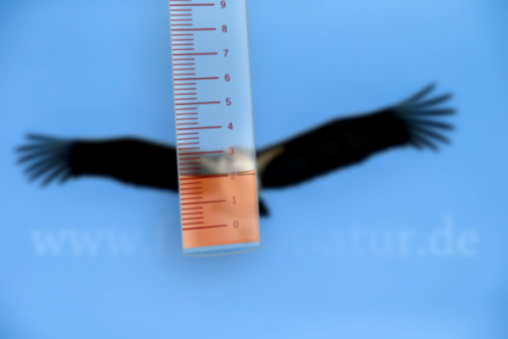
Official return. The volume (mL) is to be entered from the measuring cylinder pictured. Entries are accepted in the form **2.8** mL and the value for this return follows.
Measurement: **2** mL
